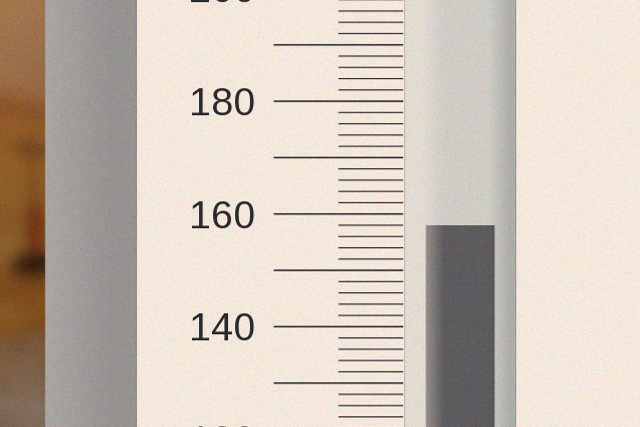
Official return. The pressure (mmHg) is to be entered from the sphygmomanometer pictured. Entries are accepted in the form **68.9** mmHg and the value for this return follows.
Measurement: **158** mmHg
